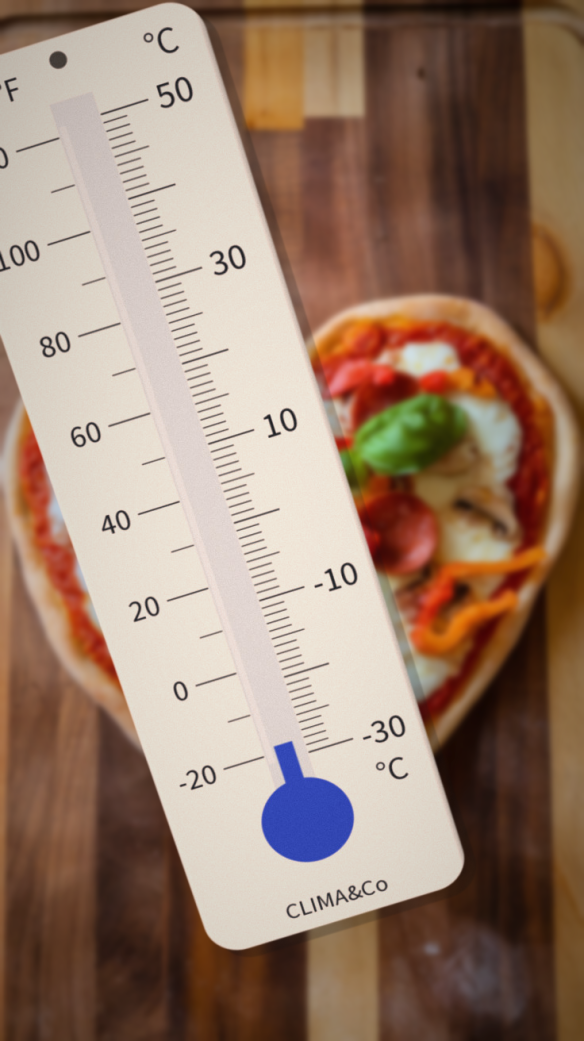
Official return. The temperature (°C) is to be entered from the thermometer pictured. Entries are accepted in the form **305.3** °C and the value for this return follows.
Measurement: **-28** °C
